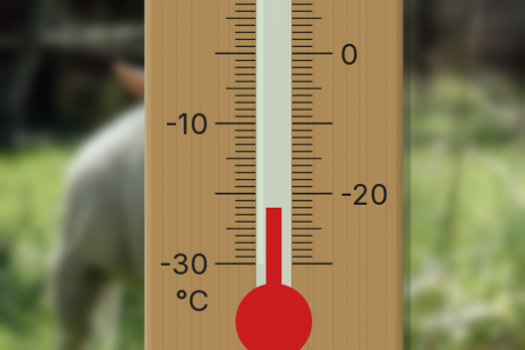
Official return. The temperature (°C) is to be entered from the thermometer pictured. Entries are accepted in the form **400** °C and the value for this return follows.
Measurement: **-22** °C
